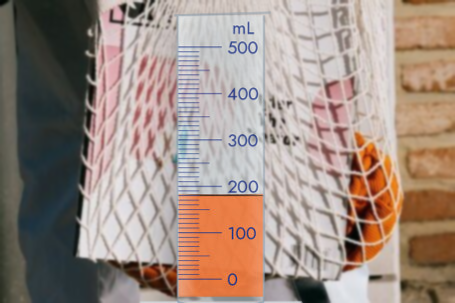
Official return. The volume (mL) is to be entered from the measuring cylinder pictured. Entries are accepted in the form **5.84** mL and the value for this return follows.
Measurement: **180** mL
